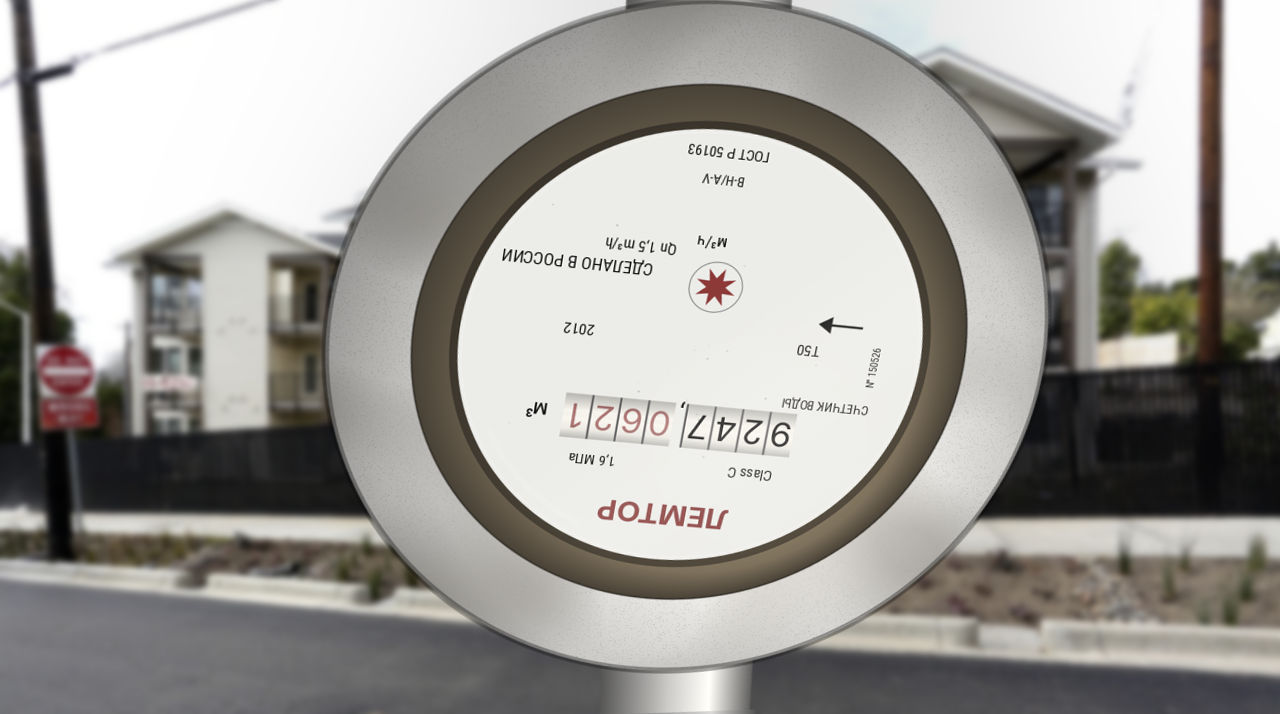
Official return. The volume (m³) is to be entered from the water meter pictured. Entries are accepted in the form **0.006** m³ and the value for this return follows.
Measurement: **9247.0621** m³
